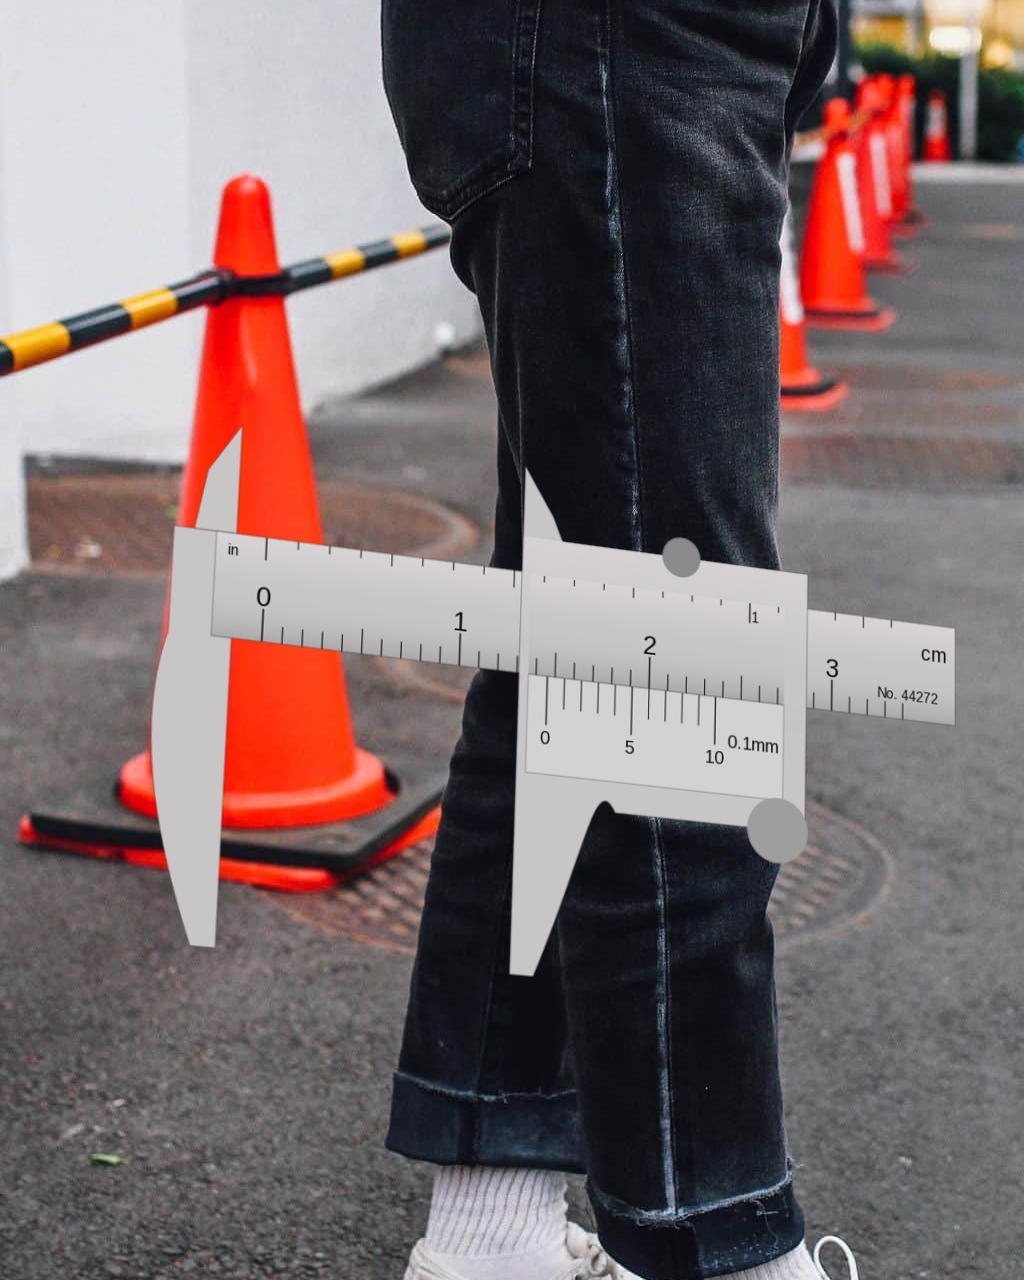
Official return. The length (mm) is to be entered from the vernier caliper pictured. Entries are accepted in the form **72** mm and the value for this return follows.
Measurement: **14.6** mm
